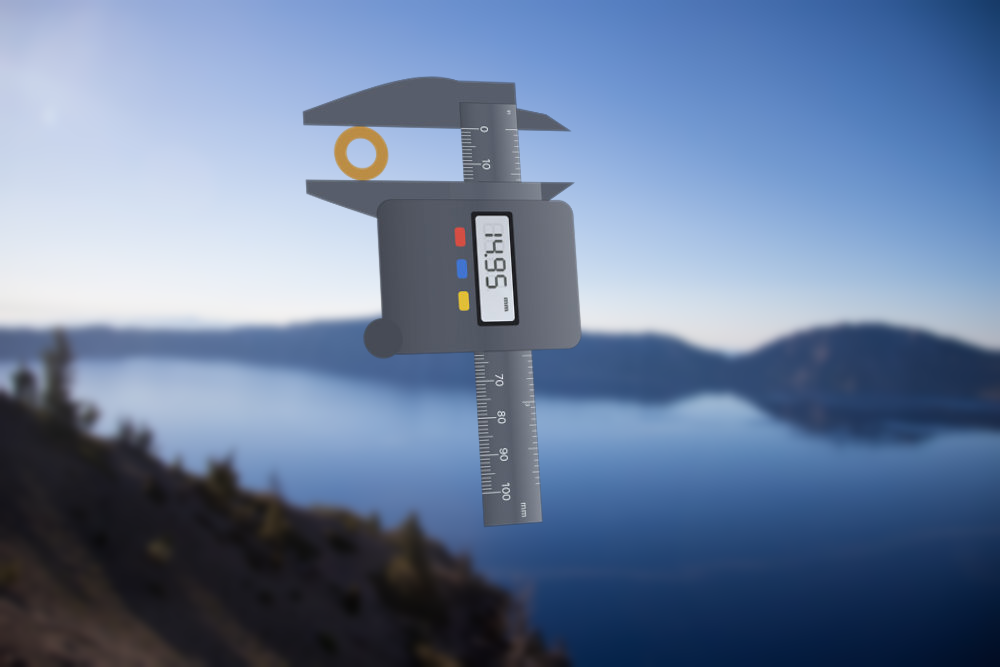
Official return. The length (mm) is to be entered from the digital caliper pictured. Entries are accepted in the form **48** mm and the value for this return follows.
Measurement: **14.95** mm
